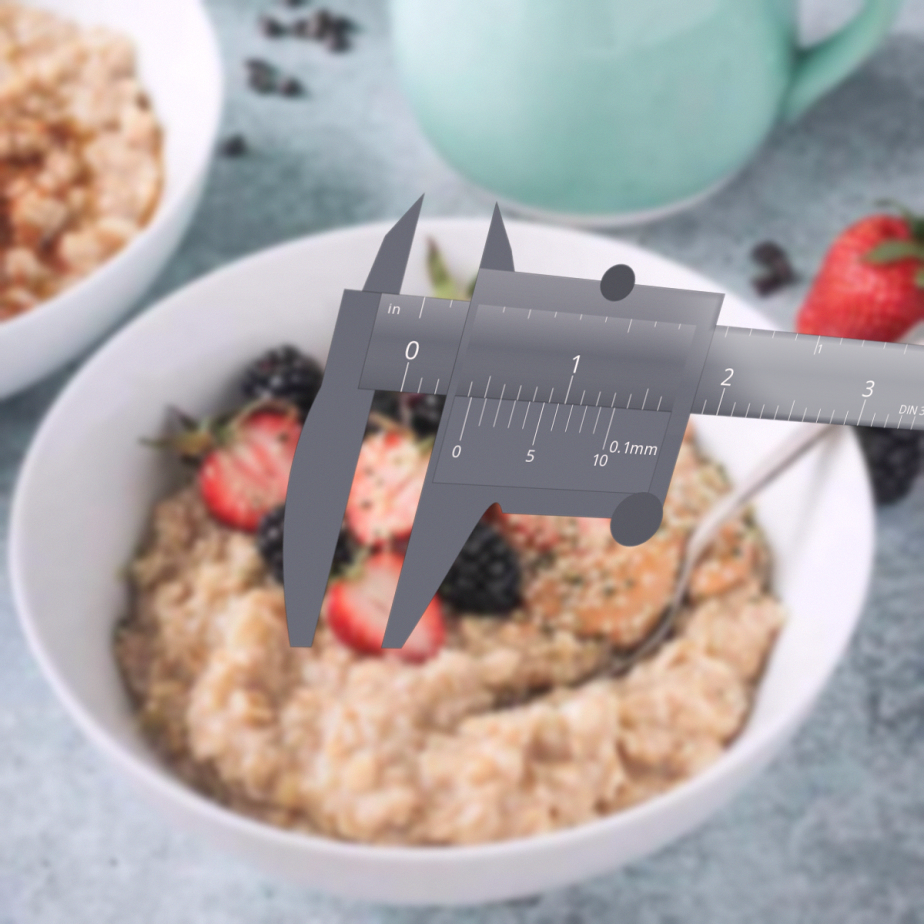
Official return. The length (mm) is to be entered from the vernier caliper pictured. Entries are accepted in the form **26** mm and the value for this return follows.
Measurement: **4.2** mm
